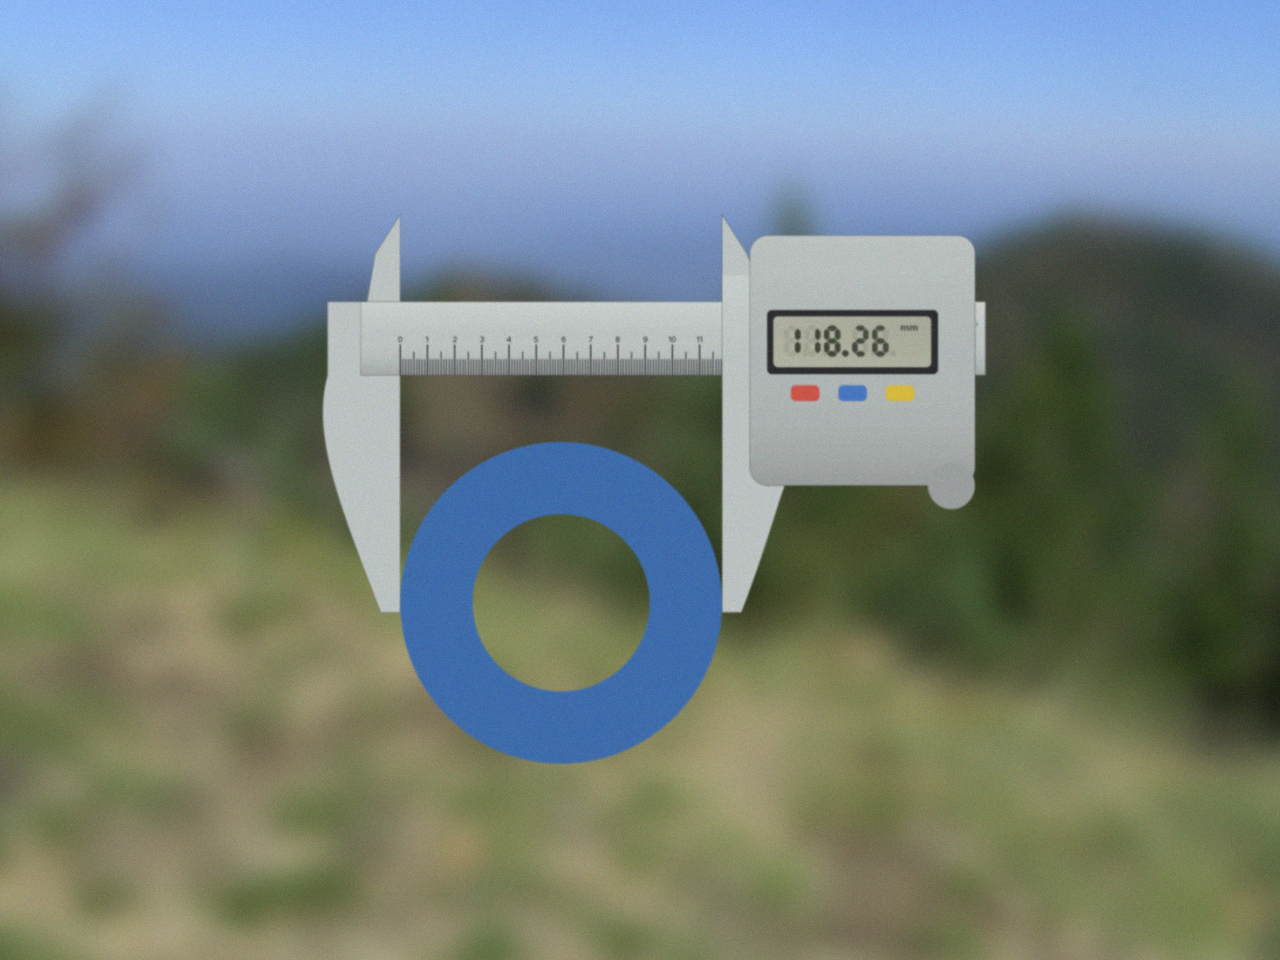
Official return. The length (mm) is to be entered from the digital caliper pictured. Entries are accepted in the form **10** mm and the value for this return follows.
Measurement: **118.26** mm
